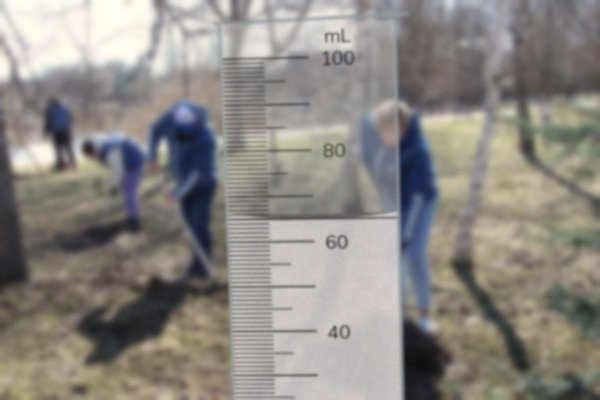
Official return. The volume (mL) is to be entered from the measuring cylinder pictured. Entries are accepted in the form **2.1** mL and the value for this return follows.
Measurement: **65** mL
